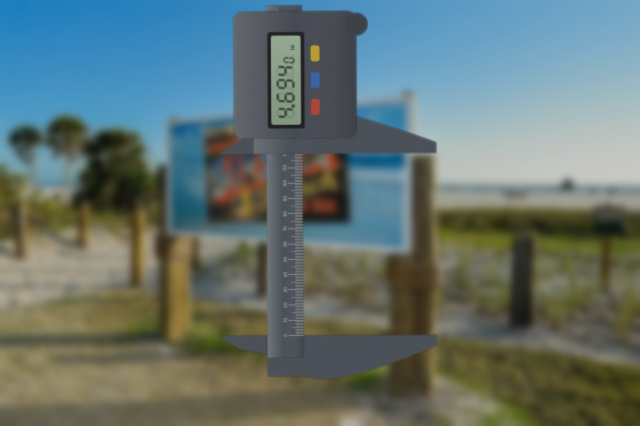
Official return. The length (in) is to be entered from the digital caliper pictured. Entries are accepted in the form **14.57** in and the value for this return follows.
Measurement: **4.6940** in
